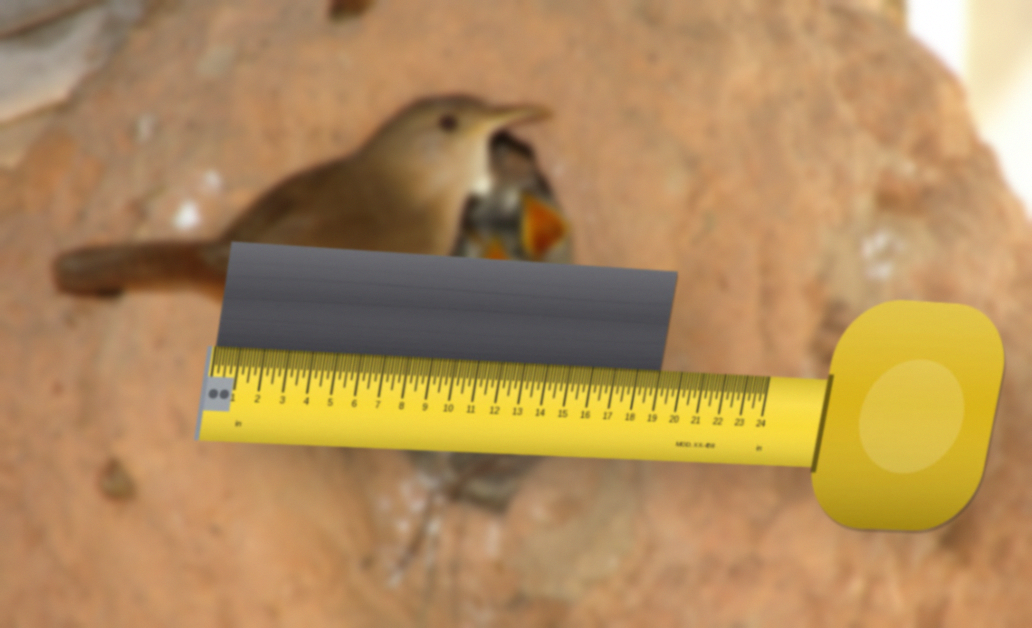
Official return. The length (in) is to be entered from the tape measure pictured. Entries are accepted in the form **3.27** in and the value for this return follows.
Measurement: **19** in
